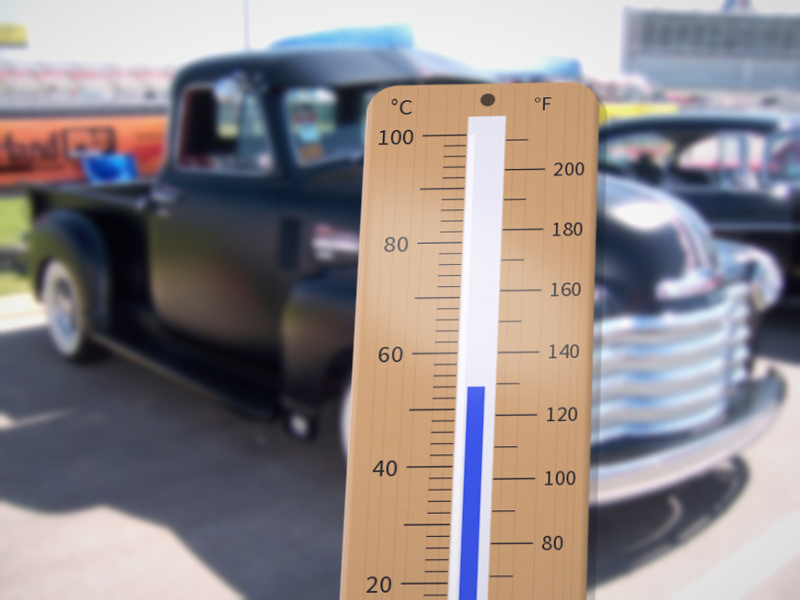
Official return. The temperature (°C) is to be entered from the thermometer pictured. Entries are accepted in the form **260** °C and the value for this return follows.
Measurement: **54** °C
